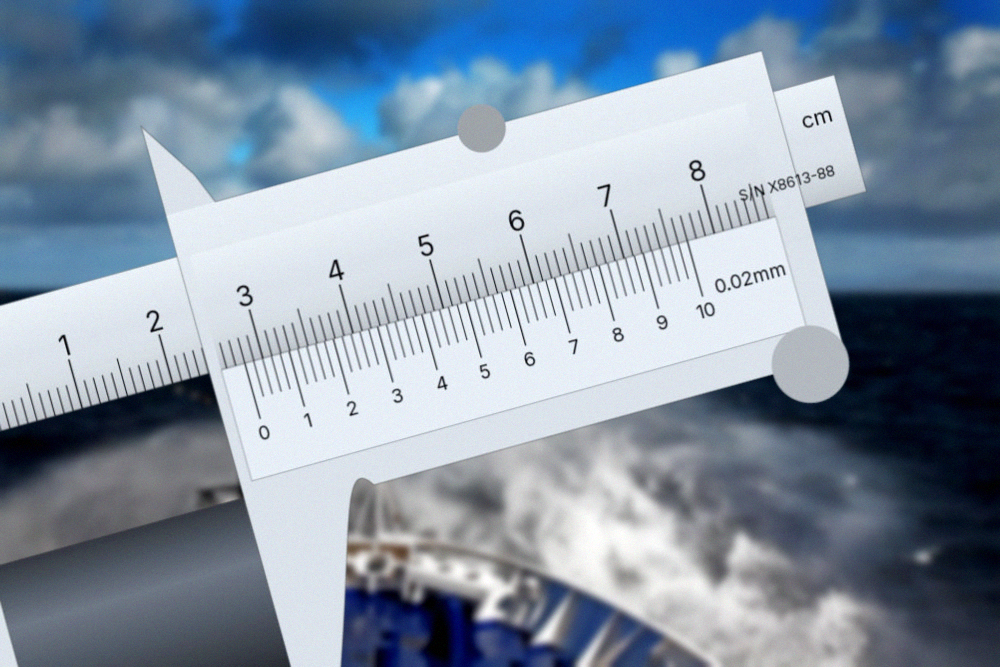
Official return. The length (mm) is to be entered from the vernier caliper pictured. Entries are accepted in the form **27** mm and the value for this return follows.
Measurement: **28.0** mm
